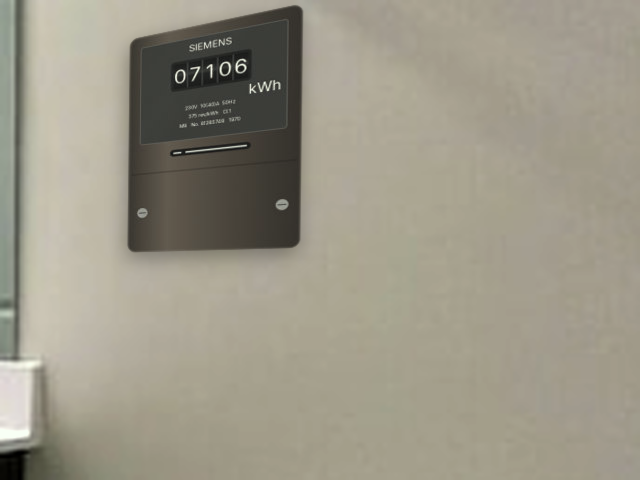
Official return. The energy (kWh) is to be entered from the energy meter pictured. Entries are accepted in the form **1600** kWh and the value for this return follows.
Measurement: **7106** kWh
